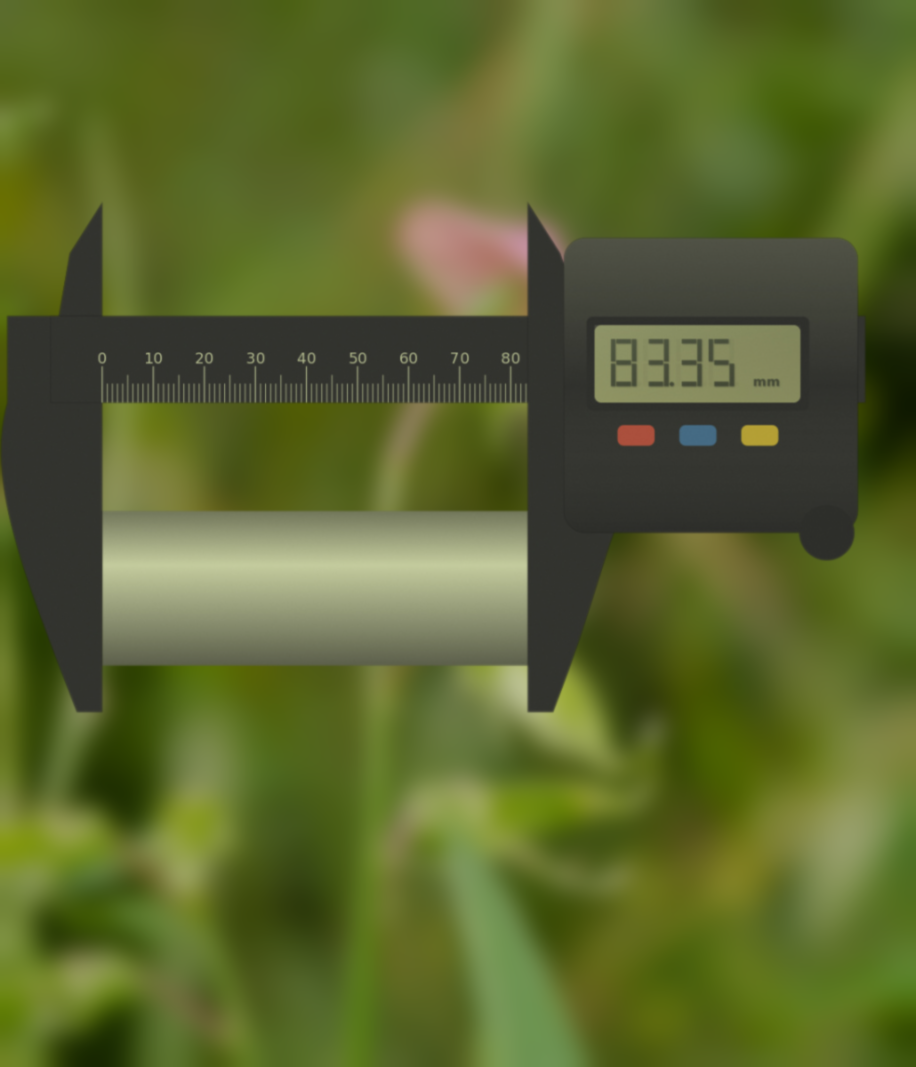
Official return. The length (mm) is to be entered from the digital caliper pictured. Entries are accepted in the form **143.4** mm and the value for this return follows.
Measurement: **83.35** mm
